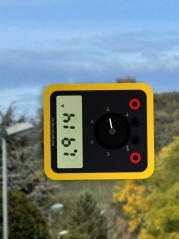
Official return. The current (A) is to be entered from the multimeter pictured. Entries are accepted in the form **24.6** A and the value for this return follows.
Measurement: **1.914** A
